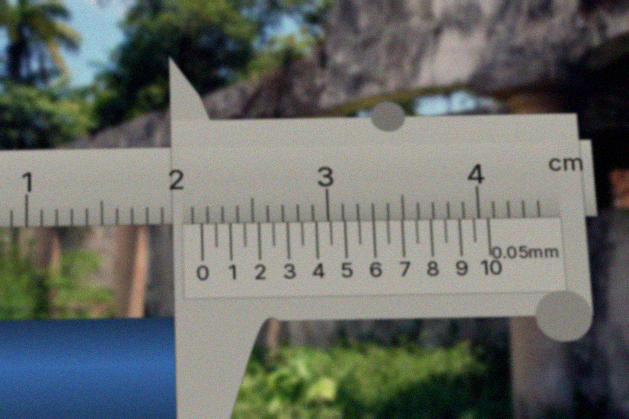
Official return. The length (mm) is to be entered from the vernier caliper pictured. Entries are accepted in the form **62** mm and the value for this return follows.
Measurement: **21.6** mm
